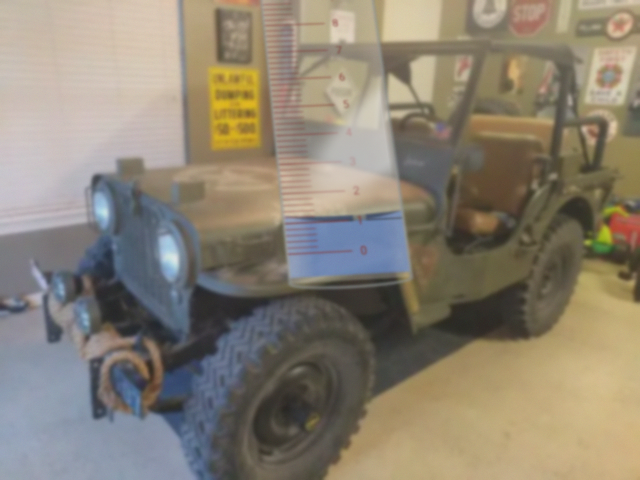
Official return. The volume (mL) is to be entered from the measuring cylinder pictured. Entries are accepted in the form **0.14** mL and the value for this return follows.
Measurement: **1** mL
